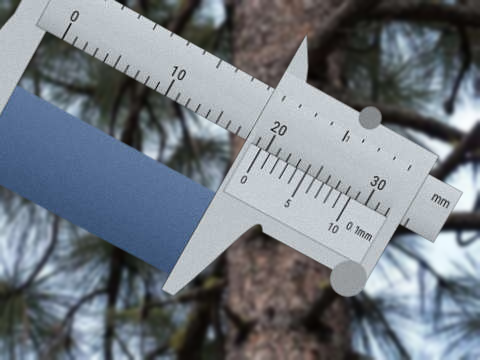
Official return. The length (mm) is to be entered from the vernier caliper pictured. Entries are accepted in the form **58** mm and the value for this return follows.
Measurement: **19.5** mm
